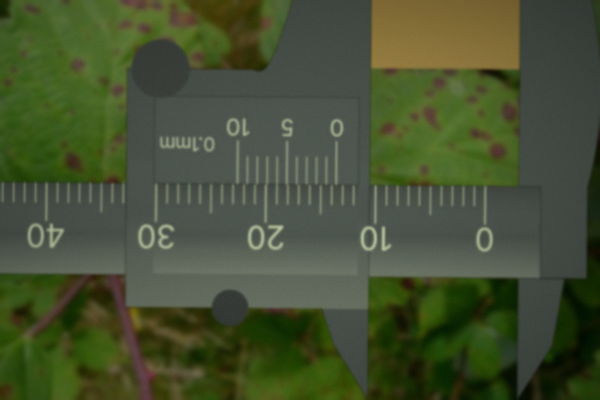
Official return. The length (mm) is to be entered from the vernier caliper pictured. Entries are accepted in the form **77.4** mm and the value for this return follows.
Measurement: **13.6** mm
